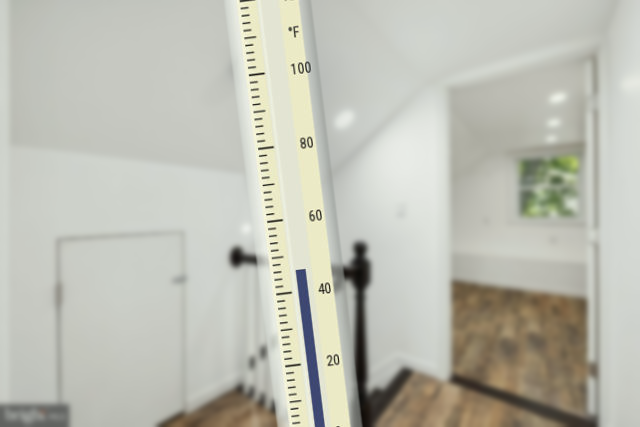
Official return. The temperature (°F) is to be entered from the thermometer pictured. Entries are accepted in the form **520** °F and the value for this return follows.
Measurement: **46** °F
